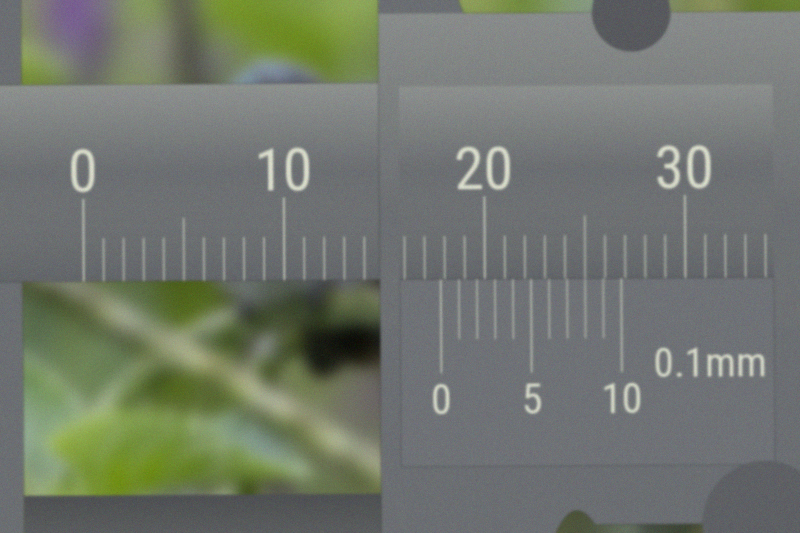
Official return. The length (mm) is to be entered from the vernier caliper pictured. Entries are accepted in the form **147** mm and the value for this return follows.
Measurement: **17.8** mm
